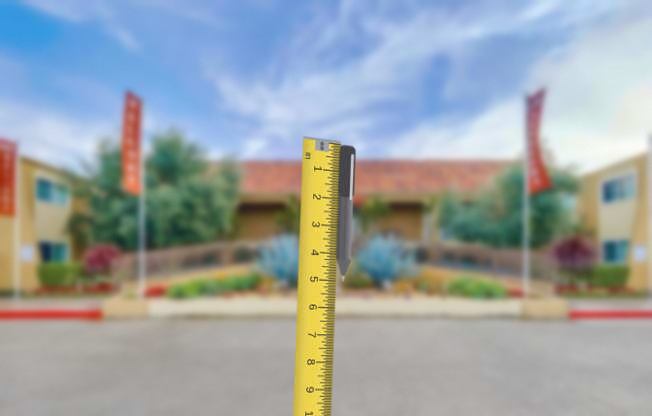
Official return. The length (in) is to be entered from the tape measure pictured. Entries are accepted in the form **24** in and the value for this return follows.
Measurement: **5** in
